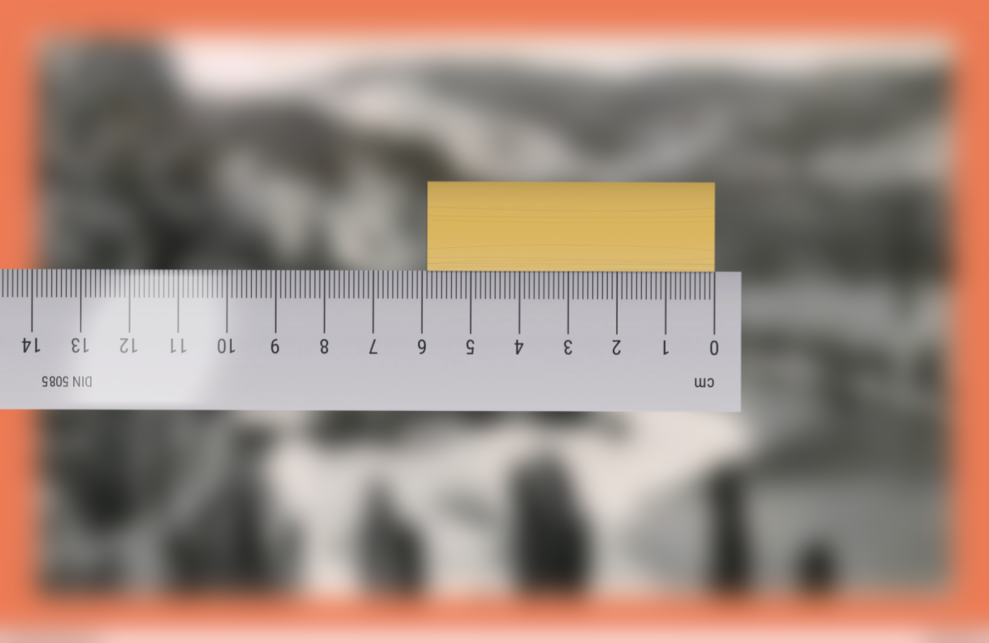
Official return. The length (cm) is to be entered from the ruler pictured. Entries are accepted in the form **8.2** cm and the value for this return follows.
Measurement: **5.9** cm
